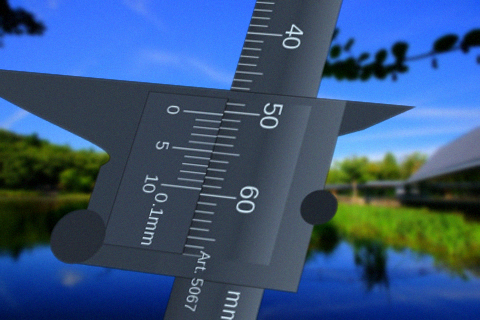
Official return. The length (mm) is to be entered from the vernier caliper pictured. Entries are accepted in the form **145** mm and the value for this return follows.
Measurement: **50.4** mm
